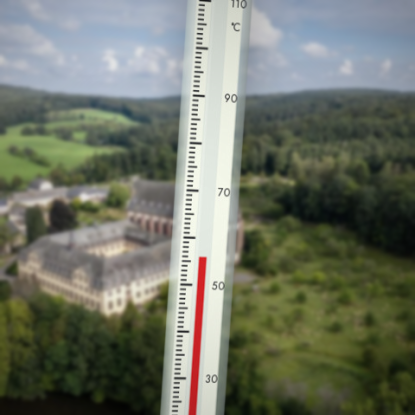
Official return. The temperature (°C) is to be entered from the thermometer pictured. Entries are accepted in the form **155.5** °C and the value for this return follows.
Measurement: **56** °C
